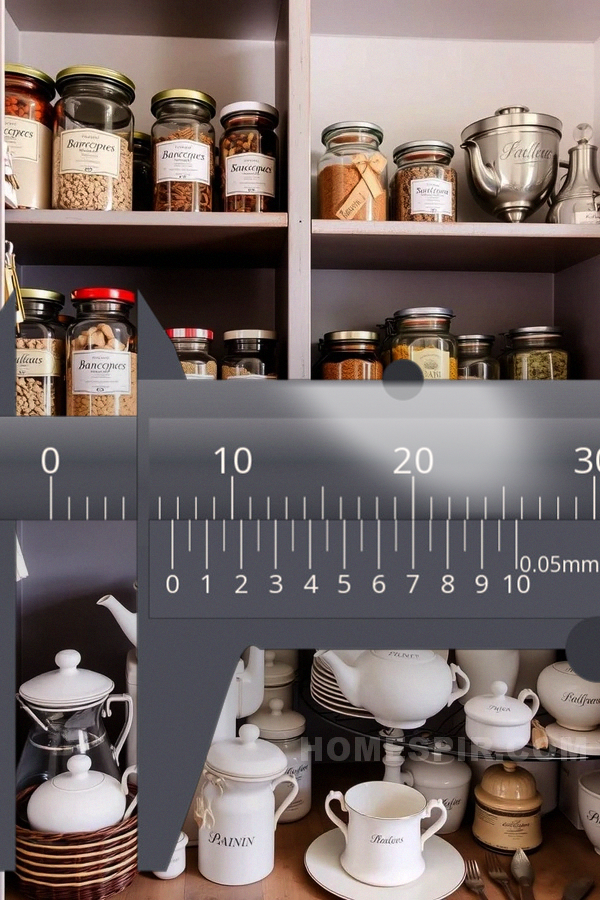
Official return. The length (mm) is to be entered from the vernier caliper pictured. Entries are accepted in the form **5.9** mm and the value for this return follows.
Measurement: **6.7** mm
